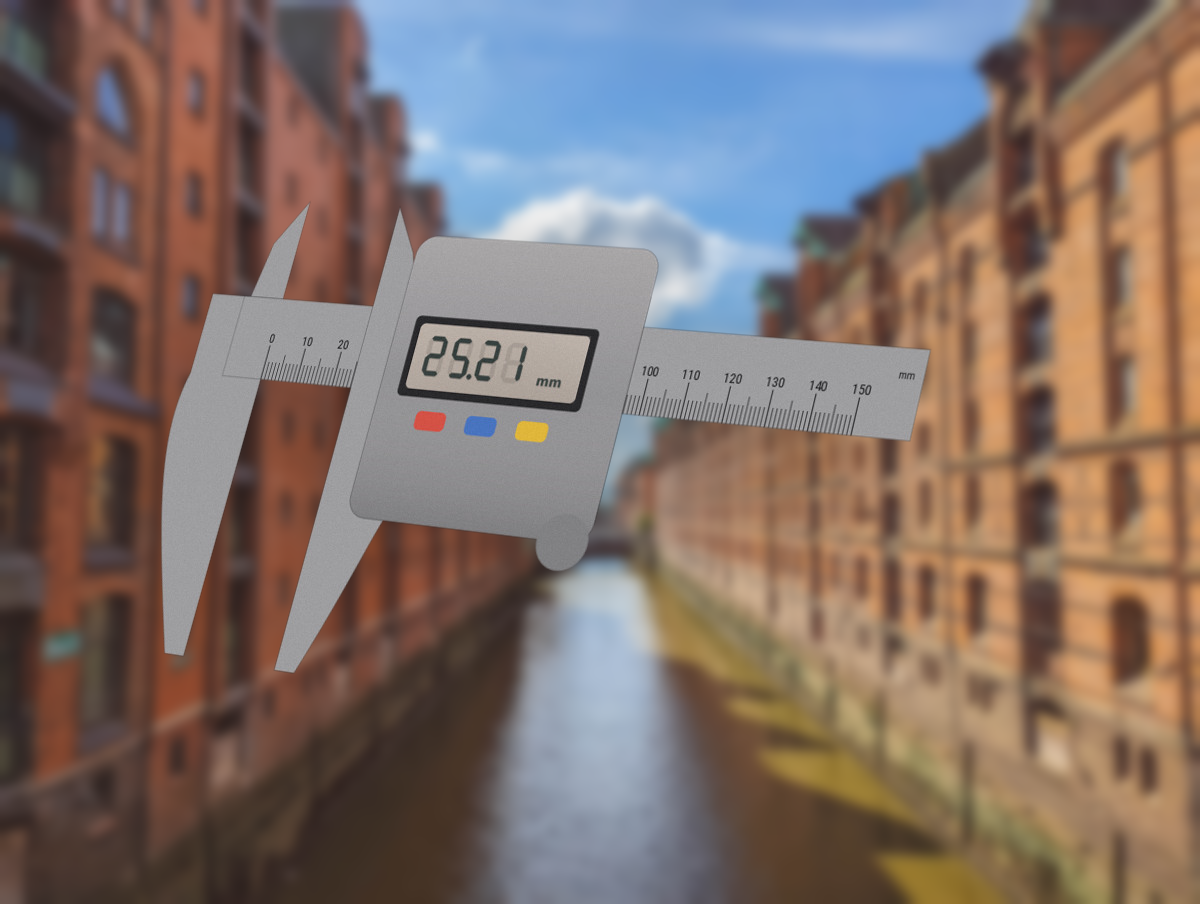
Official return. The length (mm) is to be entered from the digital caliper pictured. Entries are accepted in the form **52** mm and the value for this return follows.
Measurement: **25.21** mm
